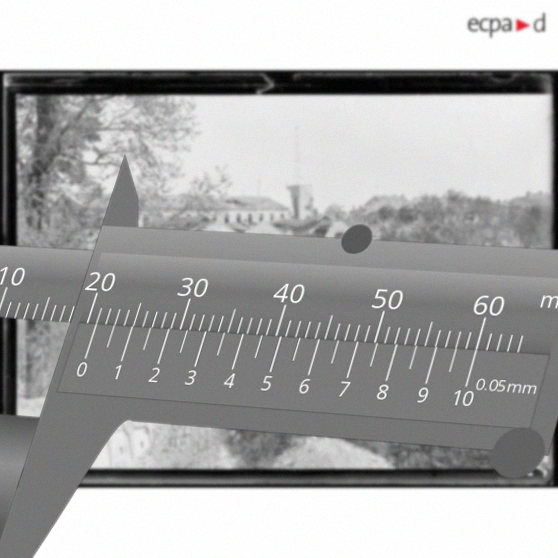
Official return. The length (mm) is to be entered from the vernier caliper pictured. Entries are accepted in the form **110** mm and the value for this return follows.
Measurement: **21.0** mm
